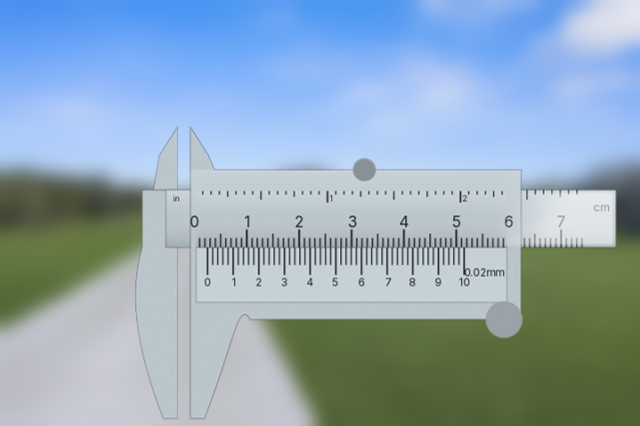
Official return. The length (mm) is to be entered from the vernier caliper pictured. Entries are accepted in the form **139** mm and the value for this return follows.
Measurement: **2.5** mm
